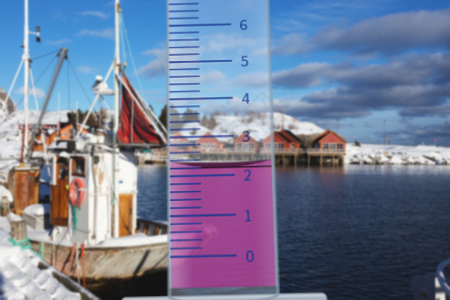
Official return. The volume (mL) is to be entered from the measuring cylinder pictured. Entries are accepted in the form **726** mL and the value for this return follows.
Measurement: **2.2** mL
